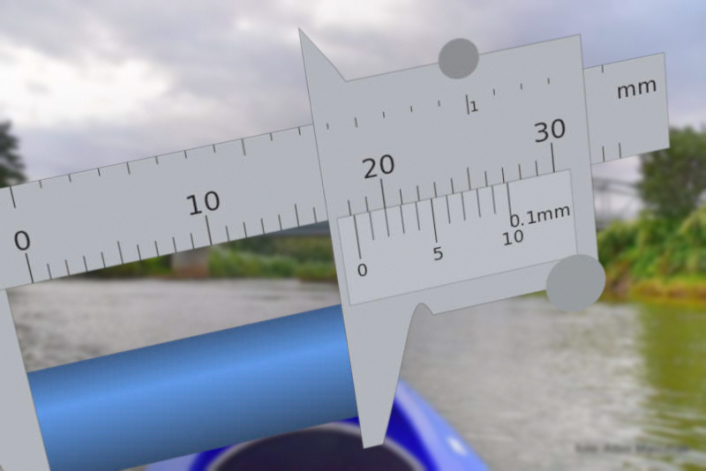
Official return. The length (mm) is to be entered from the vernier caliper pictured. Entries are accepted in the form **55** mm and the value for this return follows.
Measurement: **18.2** mm
